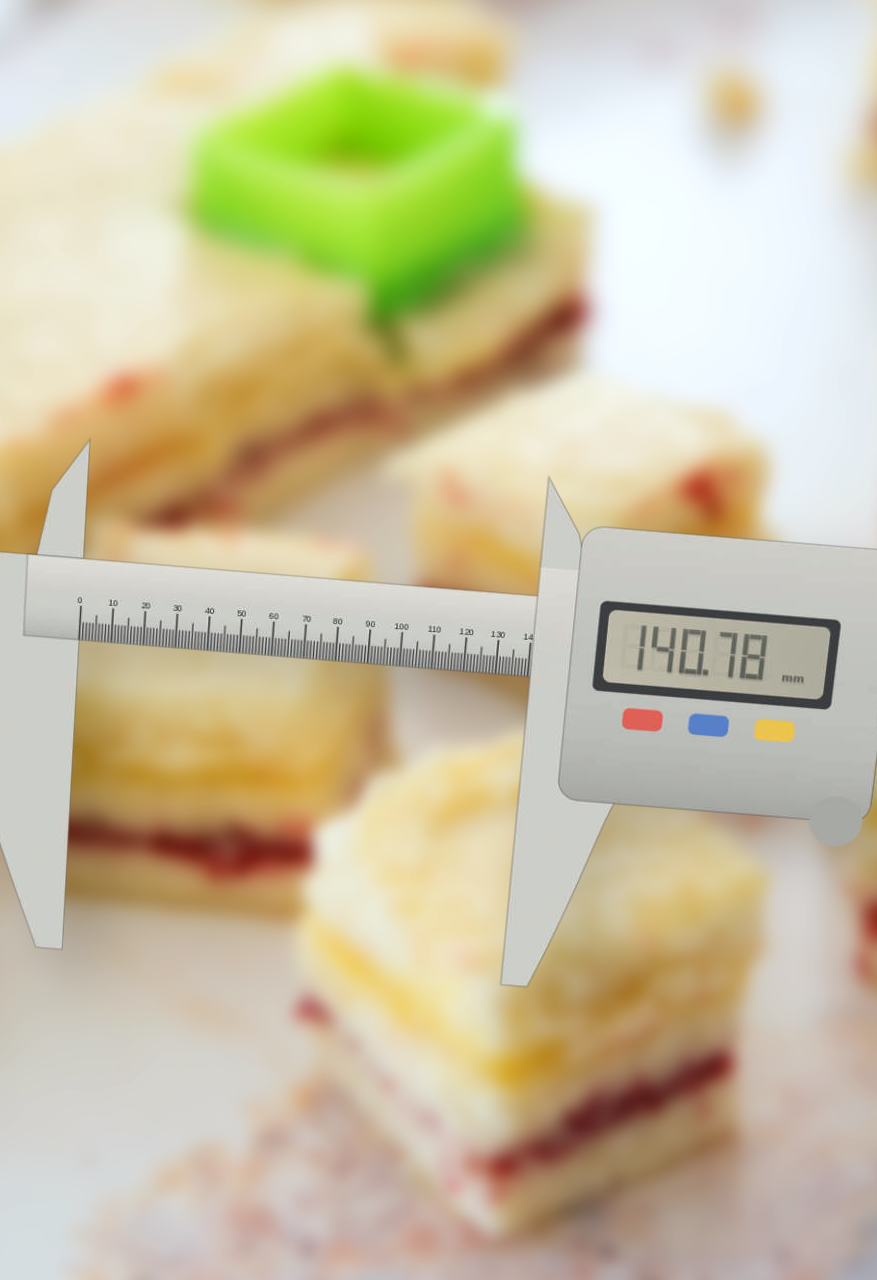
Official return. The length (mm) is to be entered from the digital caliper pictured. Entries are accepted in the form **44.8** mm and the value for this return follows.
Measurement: **140.78** mm
